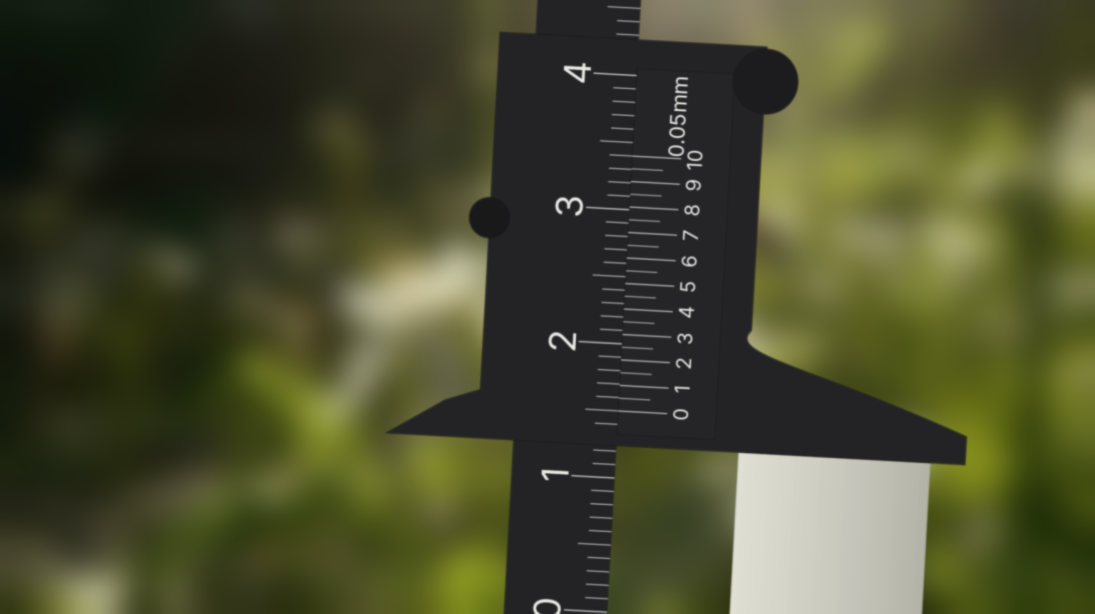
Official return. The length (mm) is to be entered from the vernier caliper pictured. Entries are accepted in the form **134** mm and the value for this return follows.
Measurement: **15.0** mm
